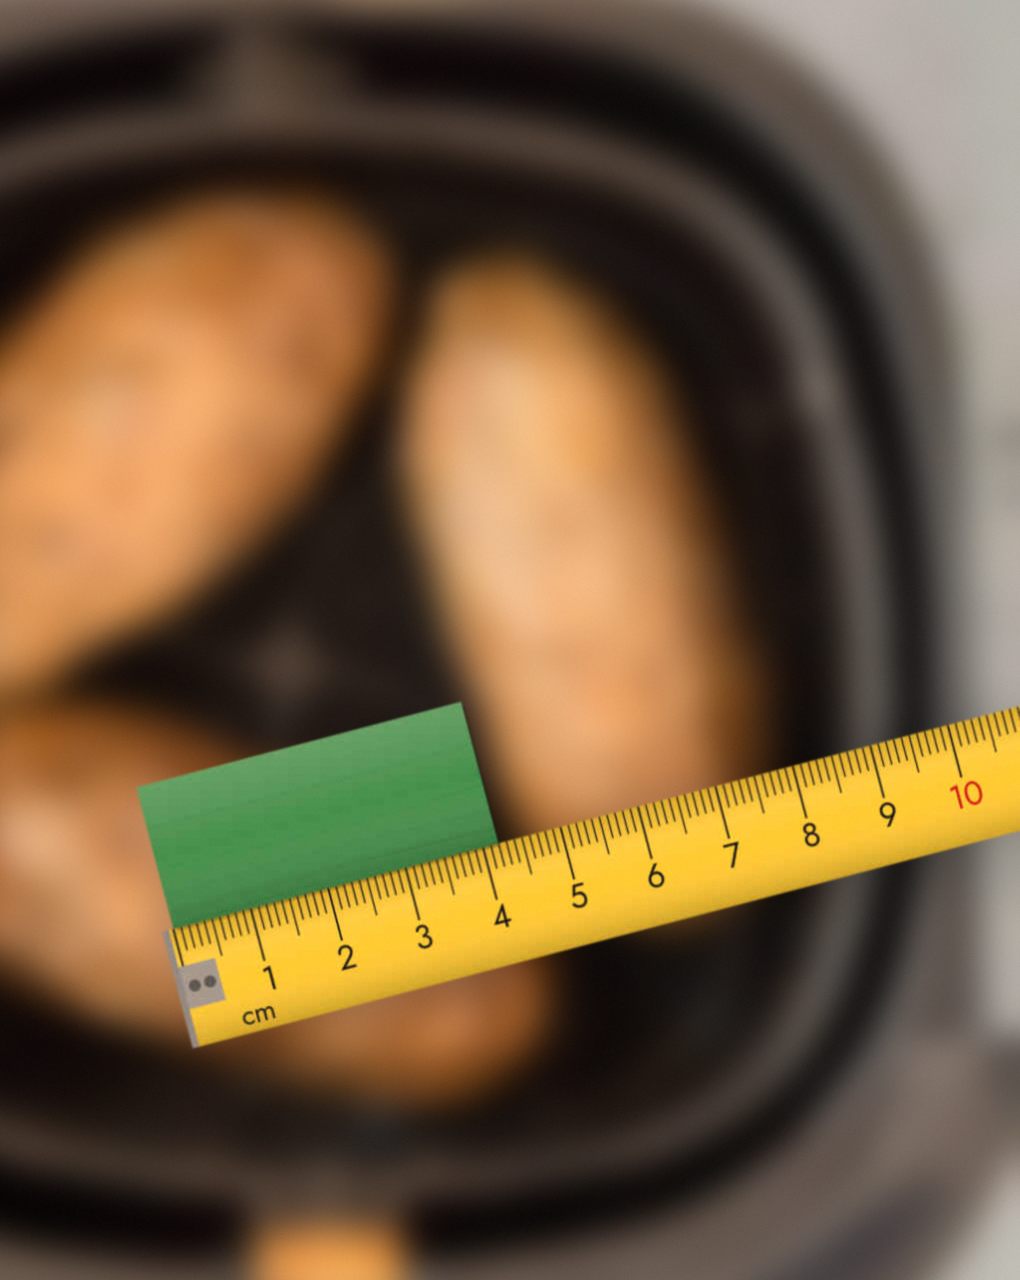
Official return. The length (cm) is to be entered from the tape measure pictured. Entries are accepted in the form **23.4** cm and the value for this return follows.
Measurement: **4.2** cm
